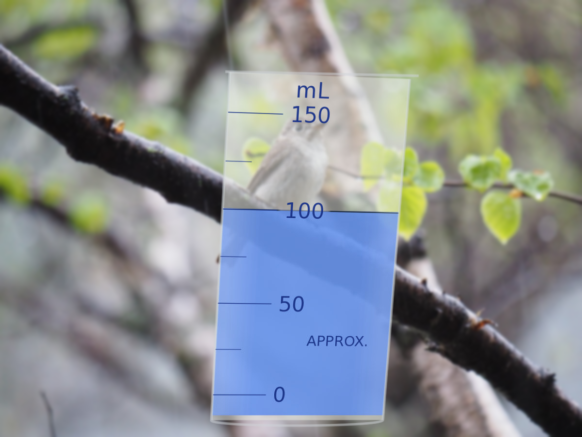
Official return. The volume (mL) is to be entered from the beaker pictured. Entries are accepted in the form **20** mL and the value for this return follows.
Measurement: **100** mL
